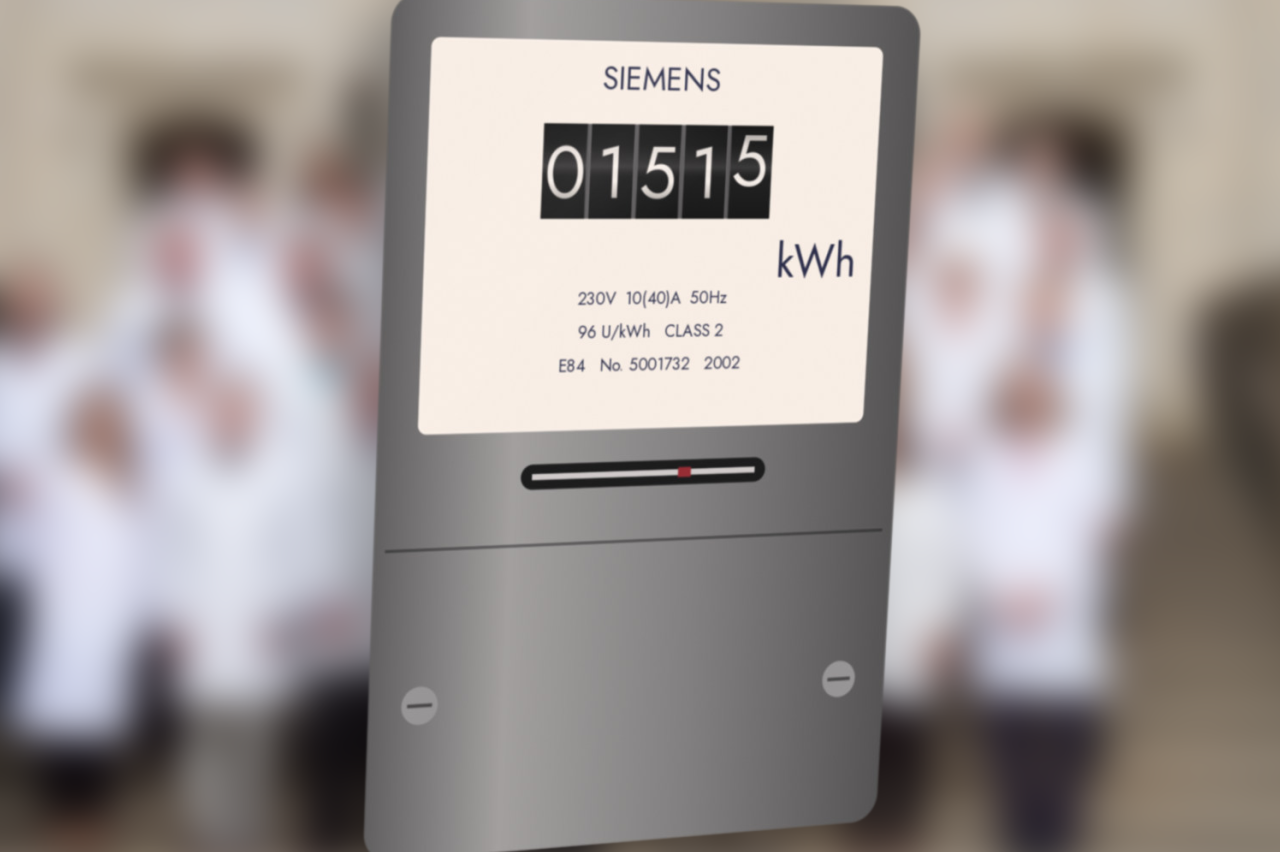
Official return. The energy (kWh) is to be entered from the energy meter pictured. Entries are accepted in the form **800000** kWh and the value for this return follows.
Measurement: **1515** kWh
